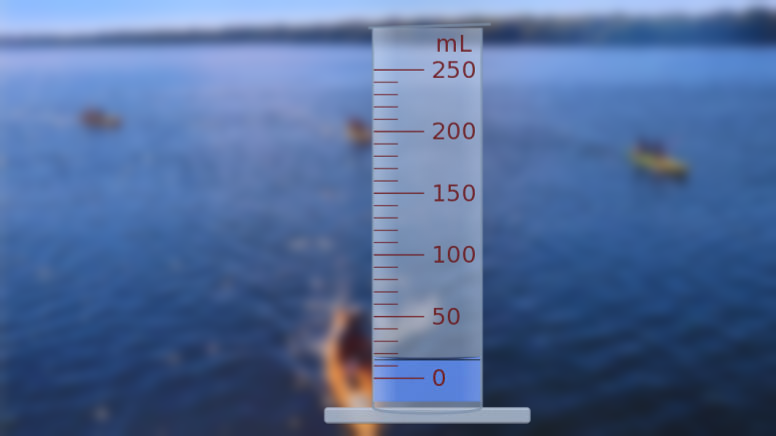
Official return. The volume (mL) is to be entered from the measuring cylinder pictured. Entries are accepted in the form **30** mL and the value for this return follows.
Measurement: **15** mL
